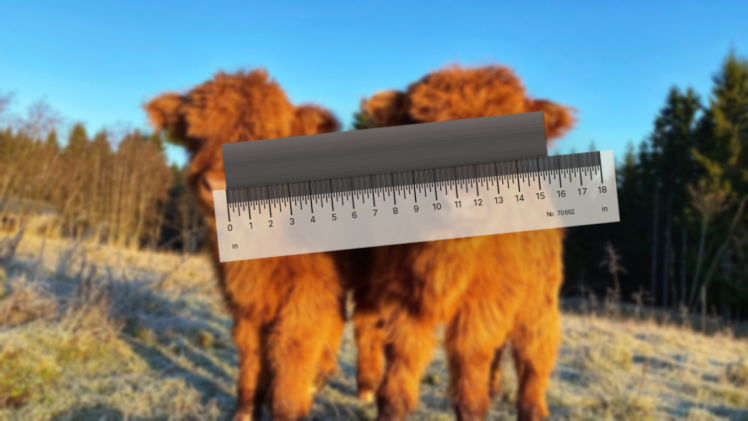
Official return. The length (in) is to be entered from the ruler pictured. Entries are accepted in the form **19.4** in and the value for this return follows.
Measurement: **15.5** in
